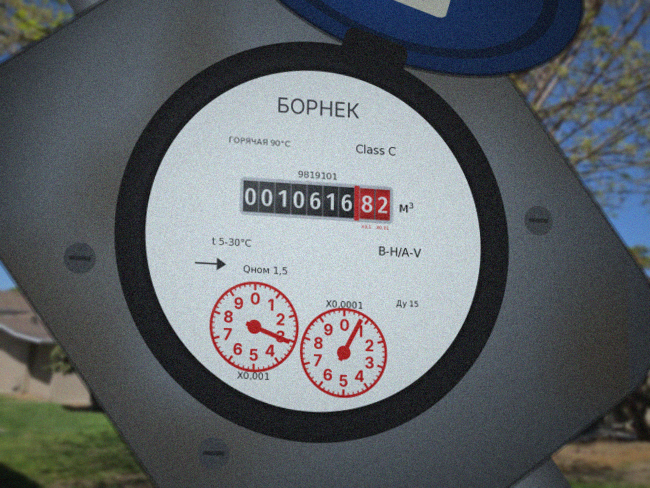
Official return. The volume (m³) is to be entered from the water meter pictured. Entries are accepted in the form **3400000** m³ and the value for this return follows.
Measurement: **10616.8230** m³
